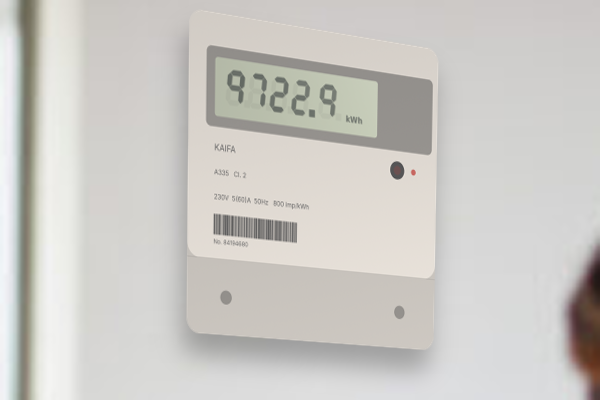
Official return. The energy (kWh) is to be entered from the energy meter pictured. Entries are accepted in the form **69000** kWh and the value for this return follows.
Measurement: **9722.9** kWh
